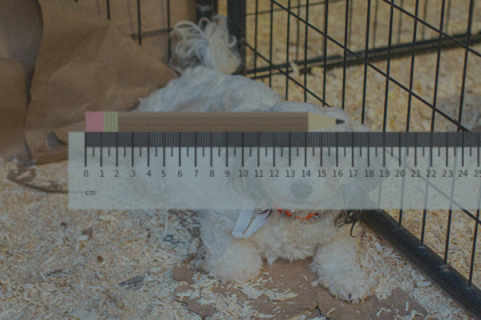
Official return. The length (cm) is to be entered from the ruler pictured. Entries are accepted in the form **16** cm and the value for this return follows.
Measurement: **16.5** cm
